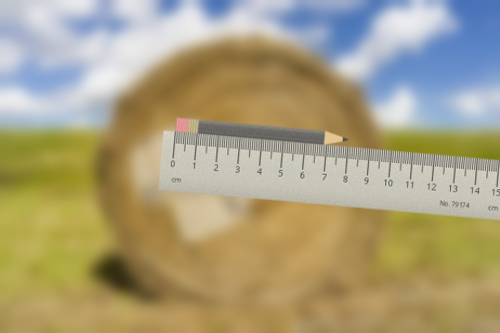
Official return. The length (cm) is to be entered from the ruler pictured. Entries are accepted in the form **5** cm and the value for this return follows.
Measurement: **8** cm
